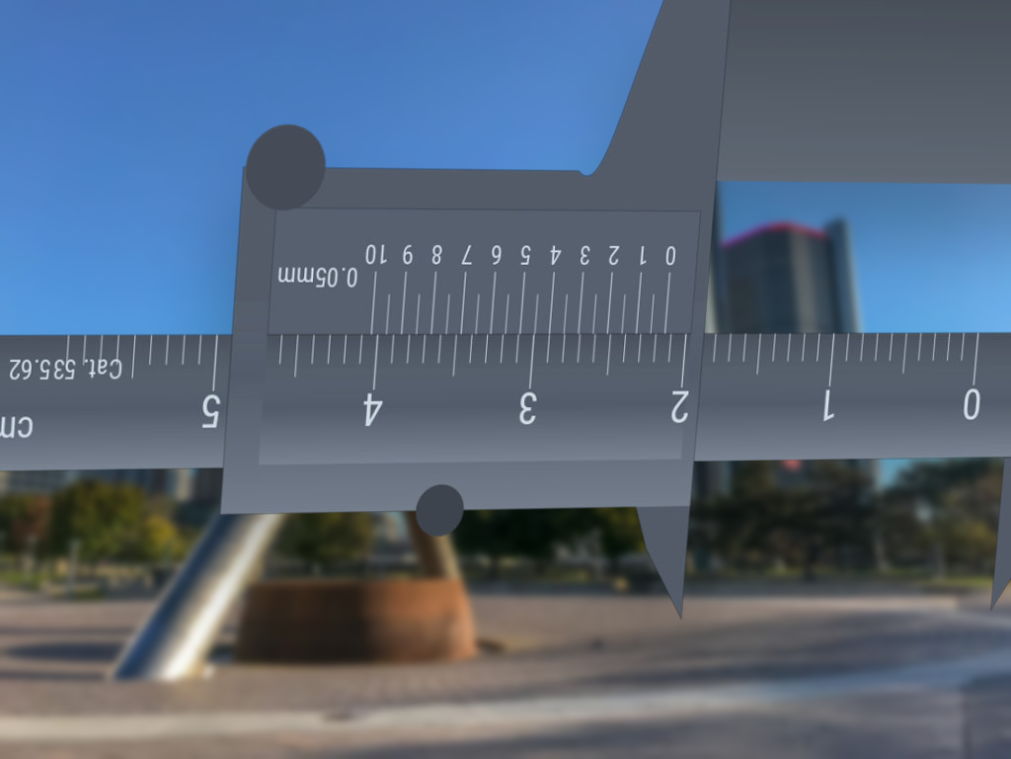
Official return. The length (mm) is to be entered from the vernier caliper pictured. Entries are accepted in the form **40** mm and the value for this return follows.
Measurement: **21.4** mm
